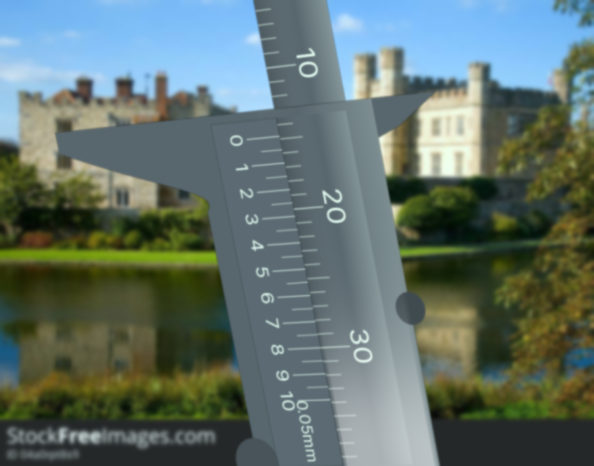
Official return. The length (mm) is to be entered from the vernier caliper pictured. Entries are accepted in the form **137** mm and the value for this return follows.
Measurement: **14.8** mm
